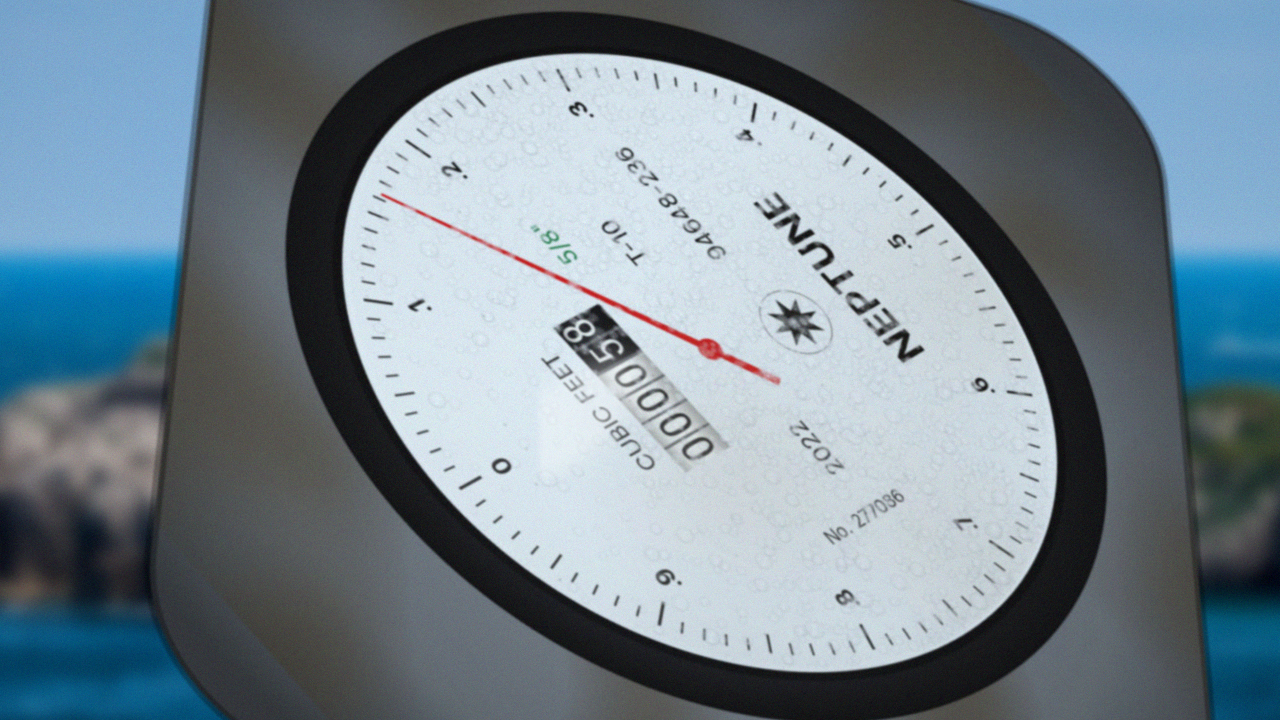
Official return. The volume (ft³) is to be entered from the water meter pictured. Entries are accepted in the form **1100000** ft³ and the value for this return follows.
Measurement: **58.16** ft³
